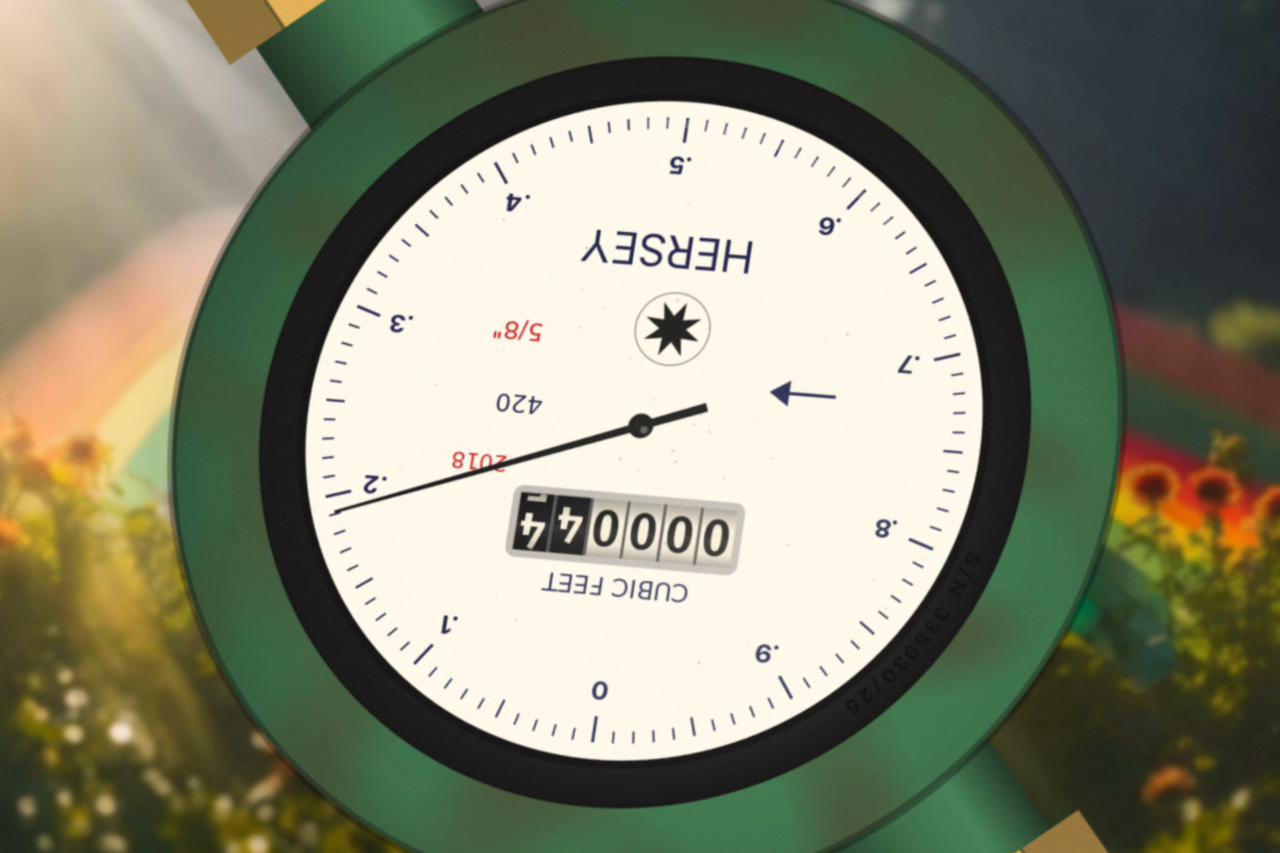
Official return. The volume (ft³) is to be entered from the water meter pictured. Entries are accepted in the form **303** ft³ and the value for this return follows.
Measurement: **44.19** ft³
